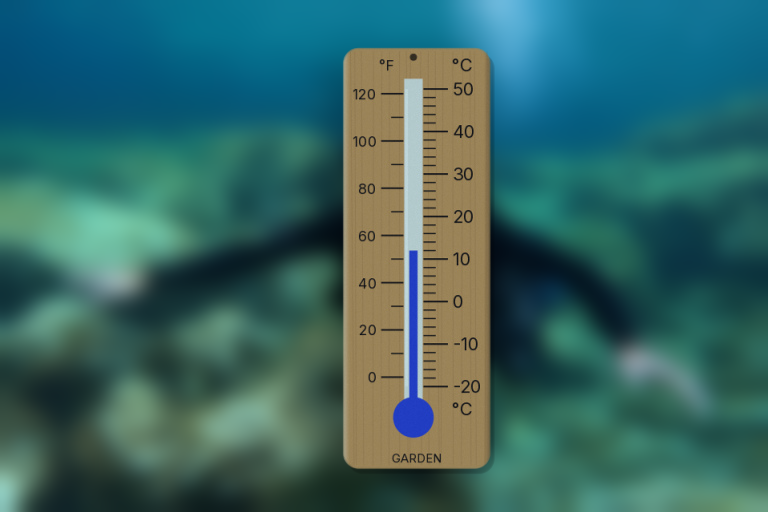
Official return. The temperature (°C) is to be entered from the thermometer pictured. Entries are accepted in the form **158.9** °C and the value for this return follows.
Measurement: **12** °C
